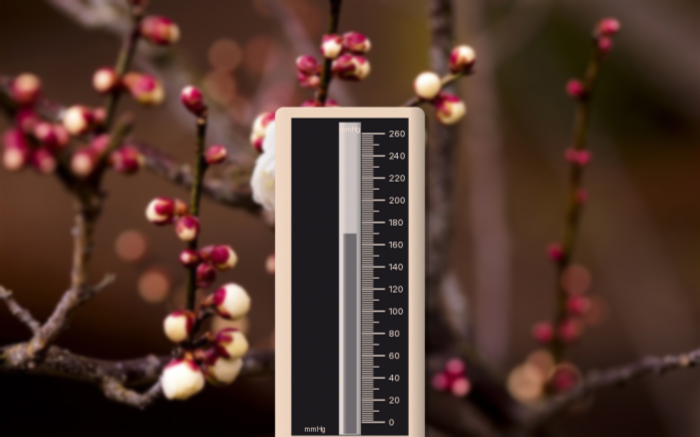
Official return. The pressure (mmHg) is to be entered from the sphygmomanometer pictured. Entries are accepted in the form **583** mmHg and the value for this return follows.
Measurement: **170** mmHg
